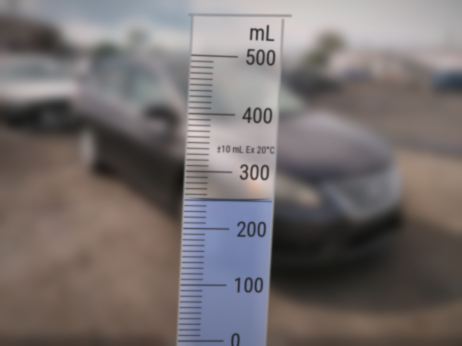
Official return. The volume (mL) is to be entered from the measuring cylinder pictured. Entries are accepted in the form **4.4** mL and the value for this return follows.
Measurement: **250** mL
